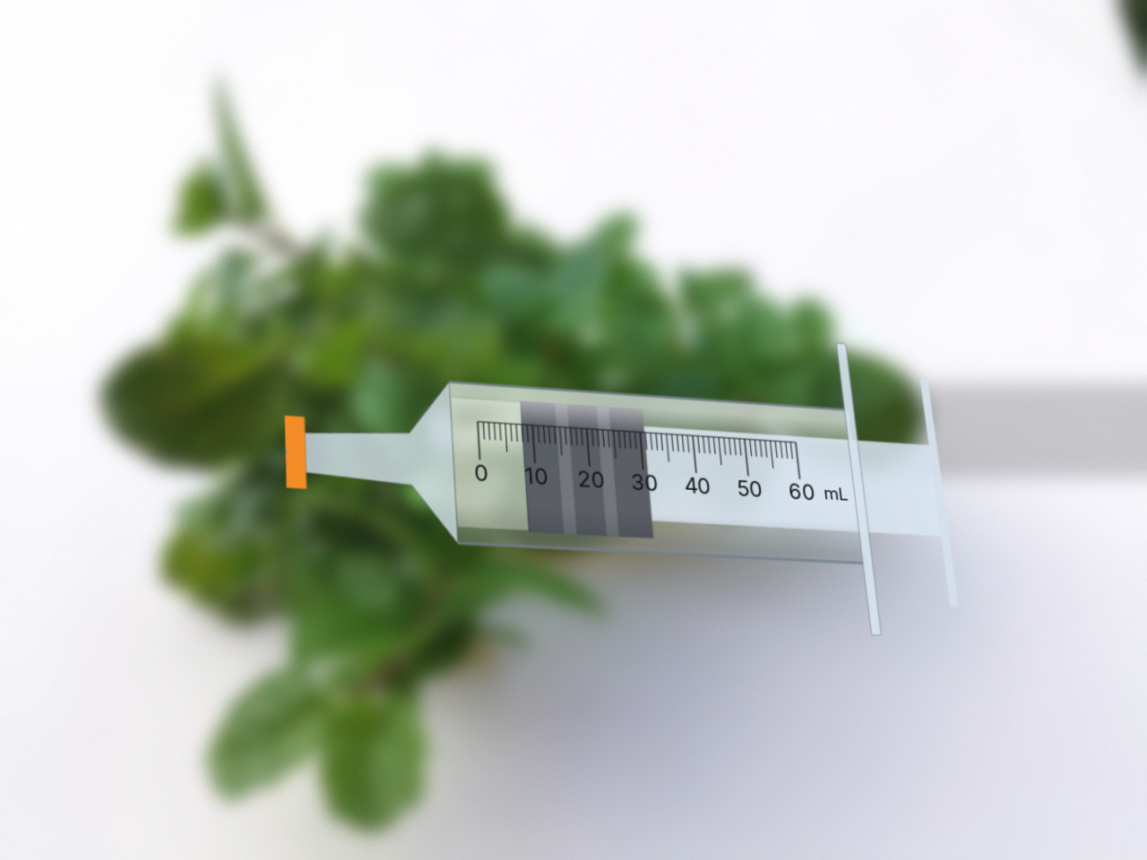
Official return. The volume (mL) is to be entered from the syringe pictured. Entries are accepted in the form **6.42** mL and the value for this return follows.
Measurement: **8** mL
